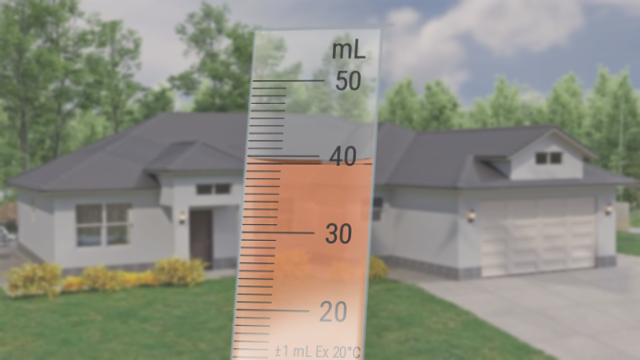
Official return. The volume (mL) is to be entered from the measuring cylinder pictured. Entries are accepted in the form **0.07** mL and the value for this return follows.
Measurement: **39** mL
